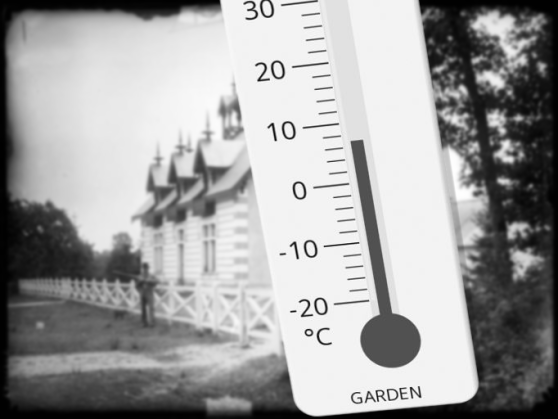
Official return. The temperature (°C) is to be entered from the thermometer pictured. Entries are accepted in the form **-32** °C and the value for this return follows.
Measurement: **7** °C
